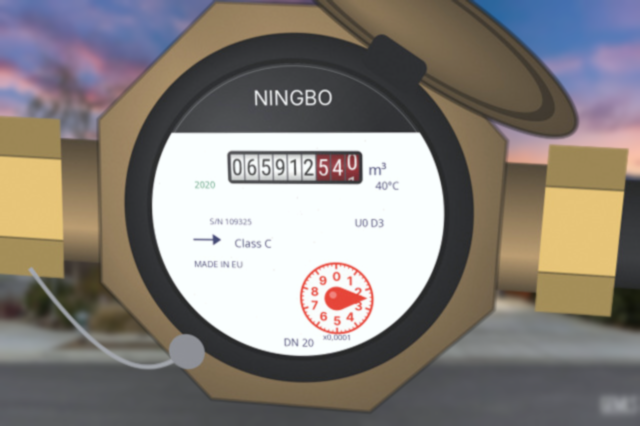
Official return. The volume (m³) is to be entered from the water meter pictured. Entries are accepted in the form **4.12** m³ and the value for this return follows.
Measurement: **65912.5402** m³
